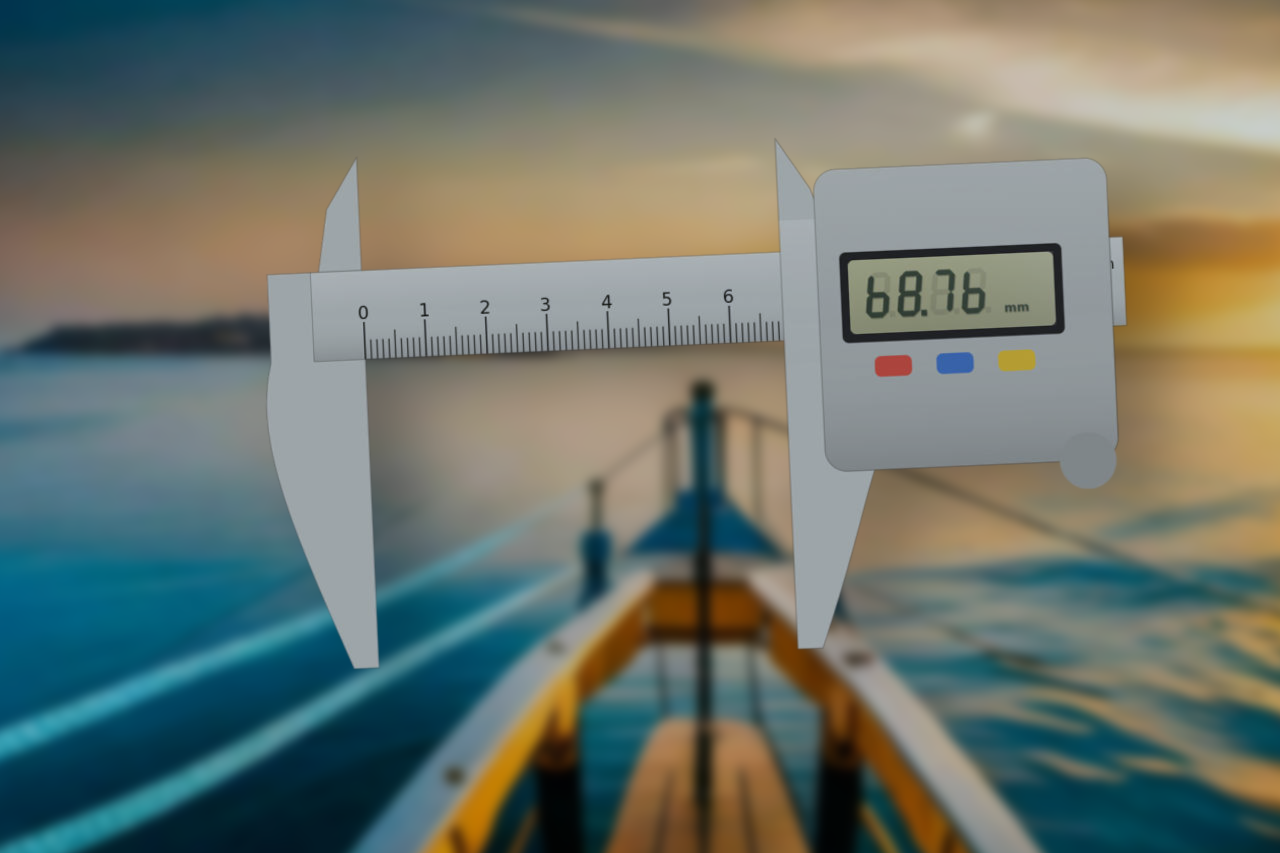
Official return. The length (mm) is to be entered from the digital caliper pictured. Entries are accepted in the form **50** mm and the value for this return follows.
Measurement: **68.76** mm
